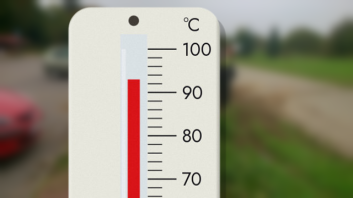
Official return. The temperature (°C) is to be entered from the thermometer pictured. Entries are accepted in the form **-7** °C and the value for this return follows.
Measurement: **93** °C
